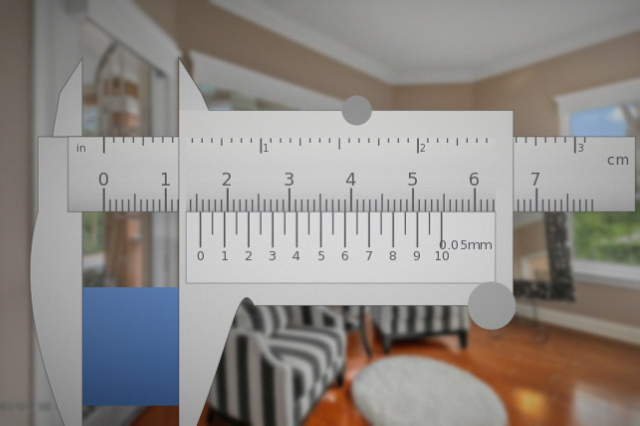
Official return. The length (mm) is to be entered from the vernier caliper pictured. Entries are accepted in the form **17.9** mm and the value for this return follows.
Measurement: **15.6** mm
